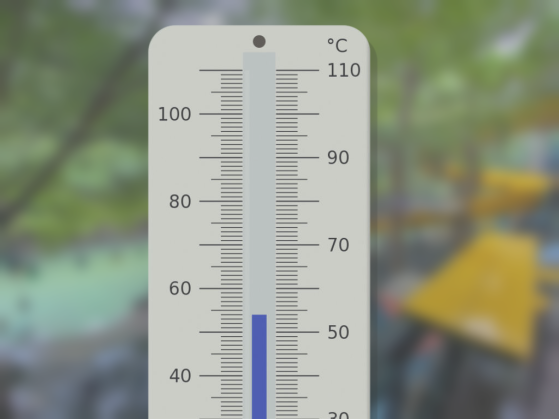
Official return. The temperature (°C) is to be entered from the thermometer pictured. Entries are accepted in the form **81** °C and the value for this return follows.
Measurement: **54** °C
